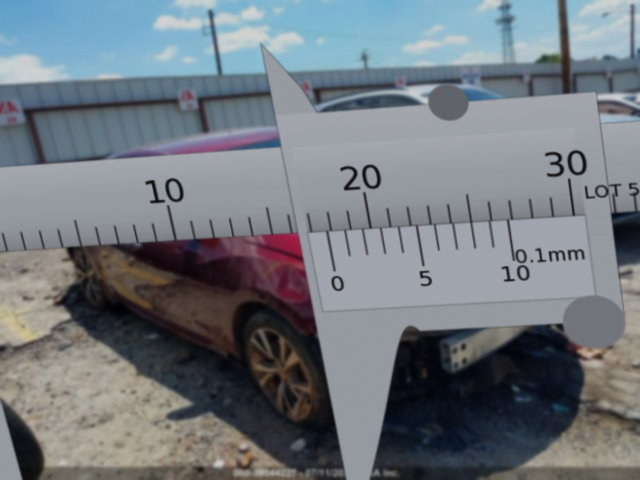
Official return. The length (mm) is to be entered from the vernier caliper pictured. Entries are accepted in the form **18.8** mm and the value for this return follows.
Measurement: **17.8** mm
